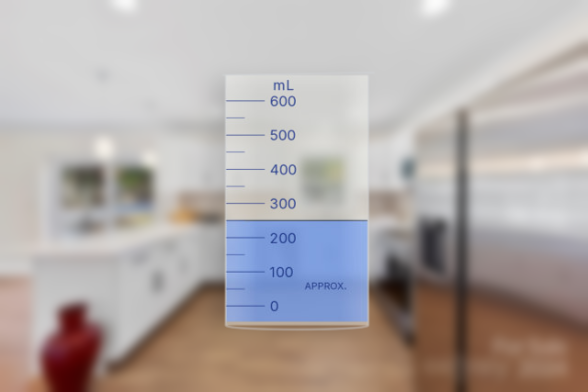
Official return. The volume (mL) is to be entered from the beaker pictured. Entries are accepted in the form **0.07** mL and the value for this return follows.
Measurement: **250** mL
